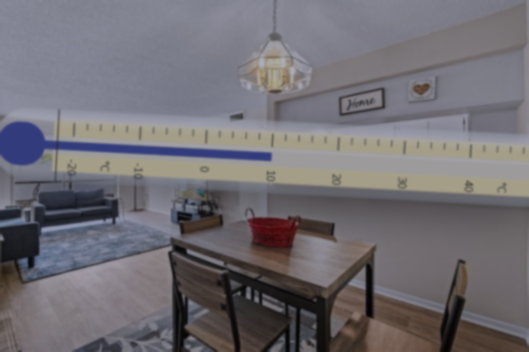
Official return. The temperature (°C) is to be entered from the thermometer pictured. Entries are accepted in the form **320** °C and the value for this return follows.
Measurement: **10** °C
